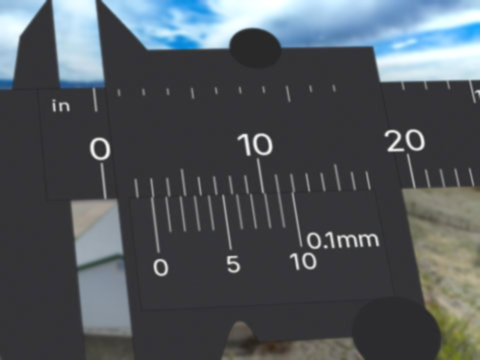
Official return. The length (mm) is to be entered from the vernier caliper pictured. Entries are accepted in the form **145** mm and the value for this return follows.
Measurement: **2.9** mm
